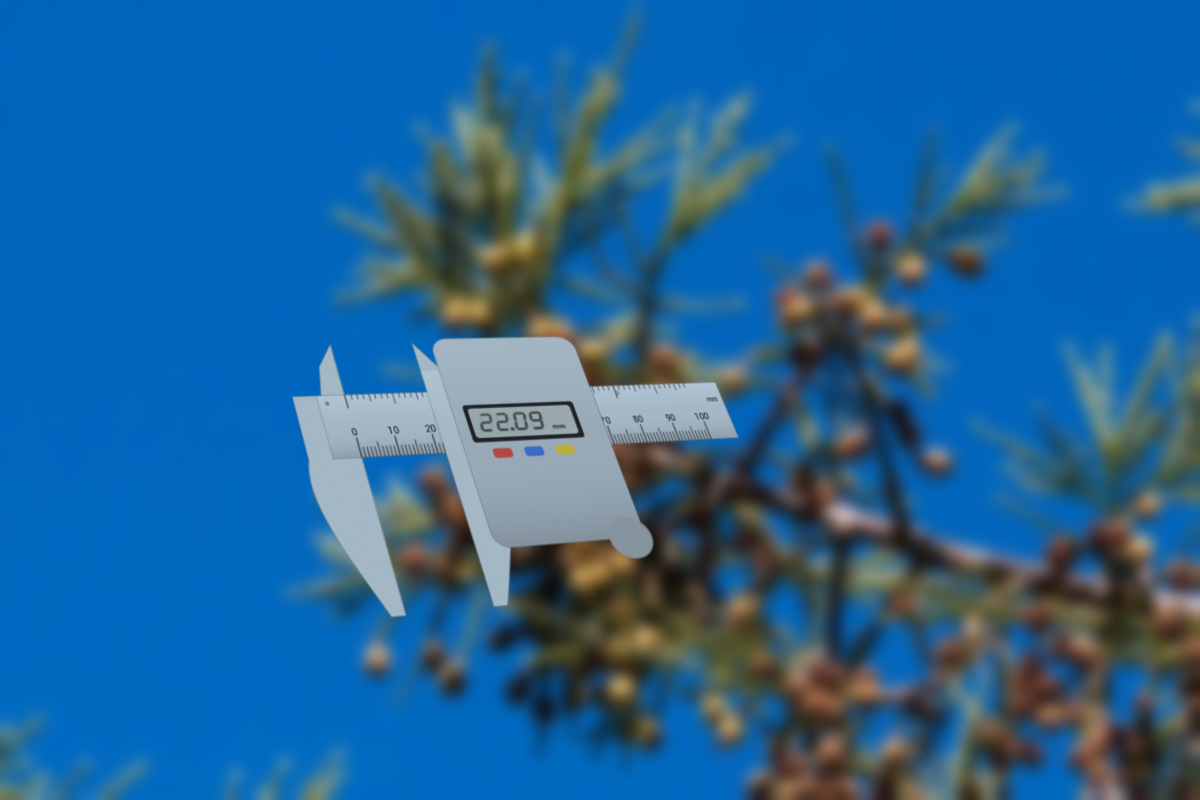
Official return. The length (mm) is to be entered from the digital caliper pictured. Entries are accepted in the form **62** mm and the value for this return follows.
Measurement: **22.09** mm
